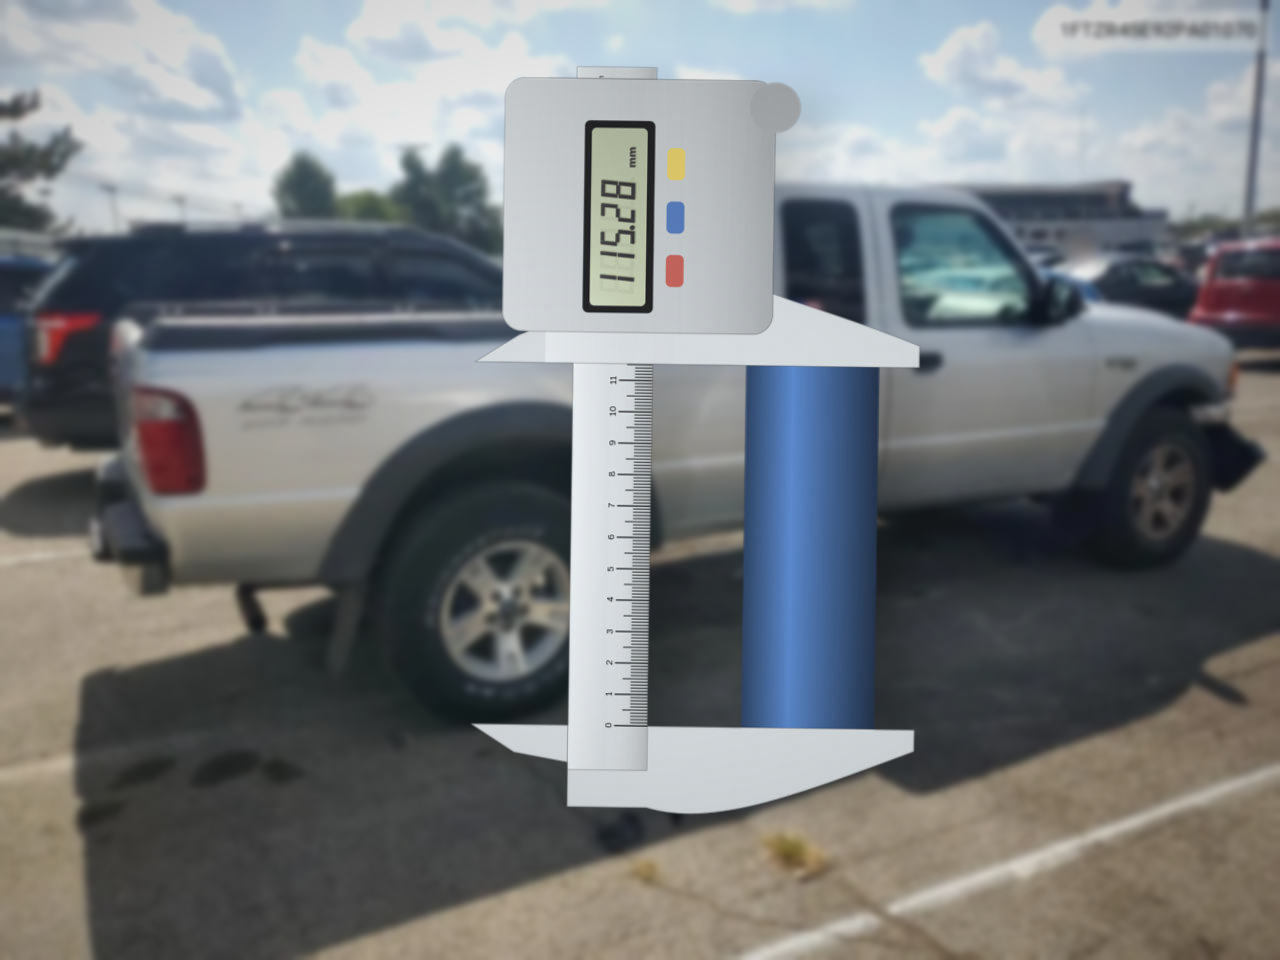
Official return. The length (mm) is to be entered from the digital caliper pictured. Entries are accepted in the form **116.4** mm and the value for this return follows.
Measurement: **115.28** mm
